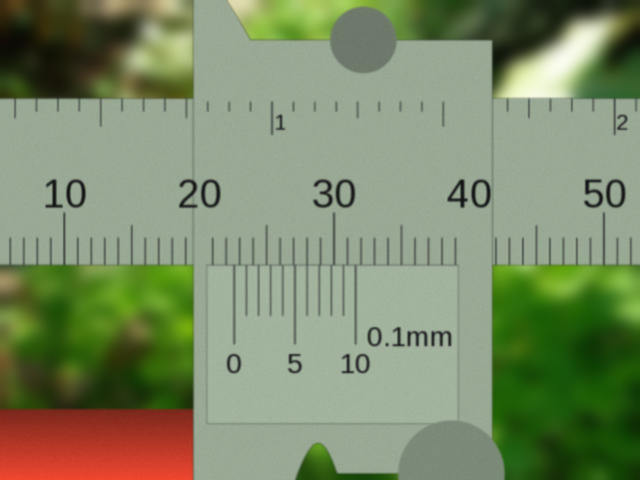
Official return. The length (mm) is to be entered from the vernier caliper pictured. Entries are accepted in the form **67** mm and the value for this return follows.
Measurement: **22.6** mm
